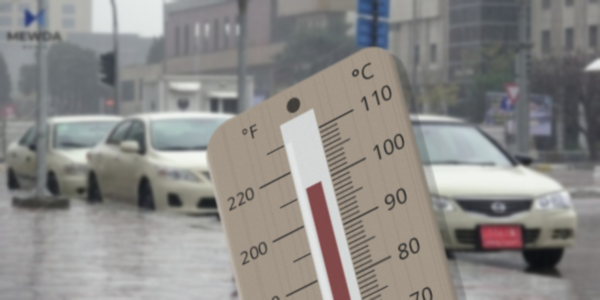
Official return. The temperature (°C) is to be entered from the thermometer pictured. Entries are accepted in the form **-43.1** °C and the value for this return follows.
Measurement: **100** °C
